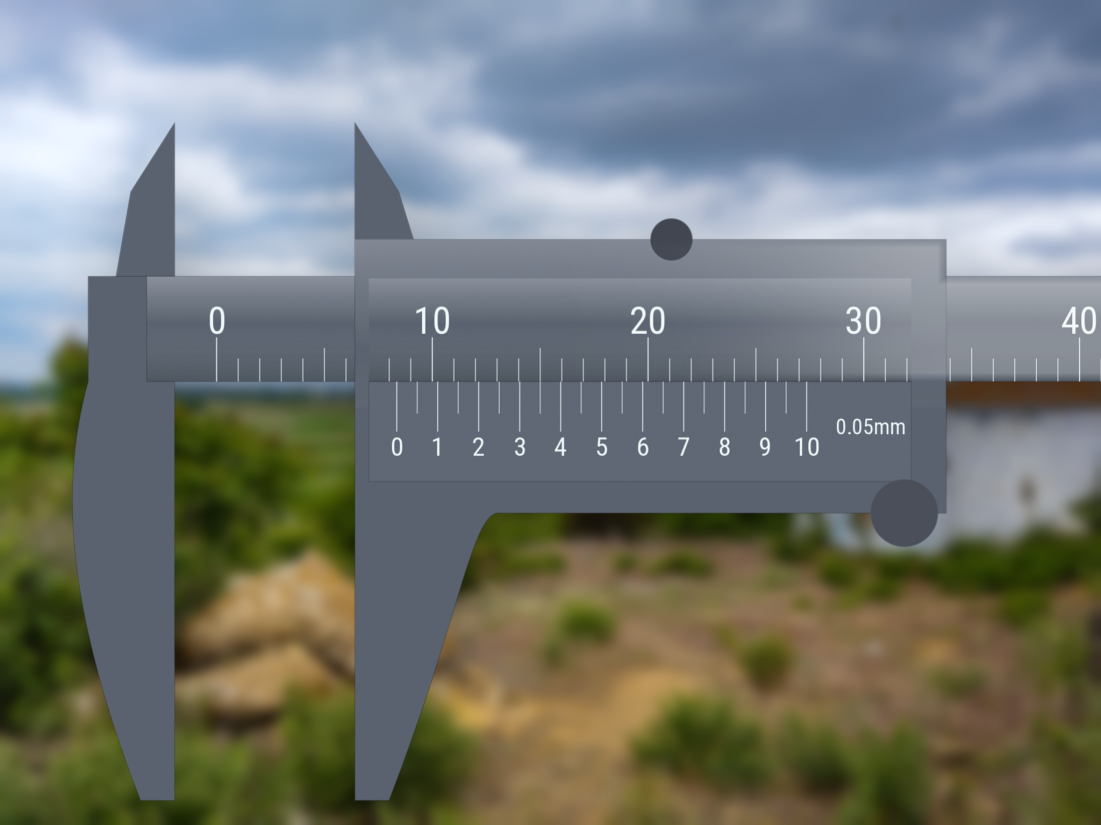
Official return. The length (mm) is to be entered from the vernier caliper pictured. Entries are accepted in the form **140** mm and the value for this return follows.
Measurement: **8.35** mm
